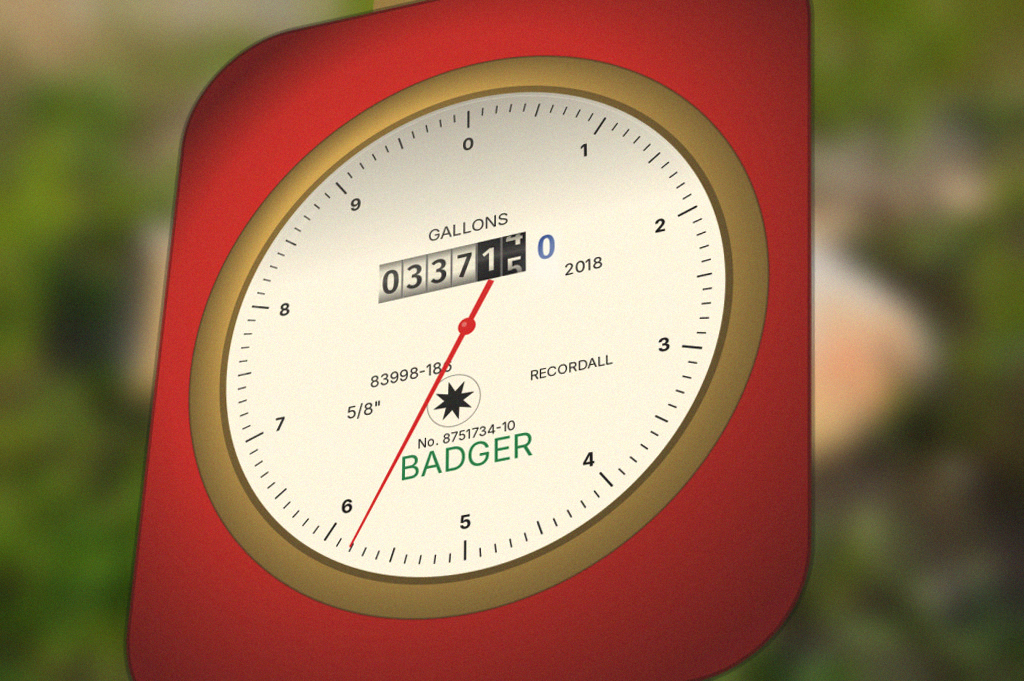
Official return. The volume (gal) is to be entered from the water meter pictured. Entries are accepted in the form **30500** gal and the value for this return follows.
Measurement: **337145.8** gal
